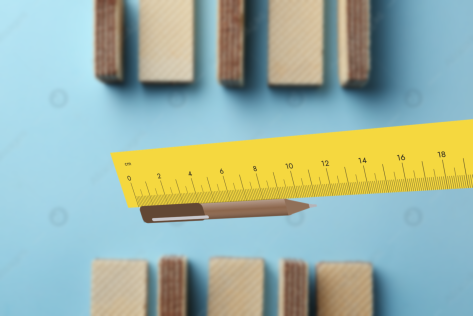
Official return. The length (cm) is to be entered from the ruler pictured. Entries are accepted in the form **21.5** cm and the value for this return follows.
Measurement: **11** cm
